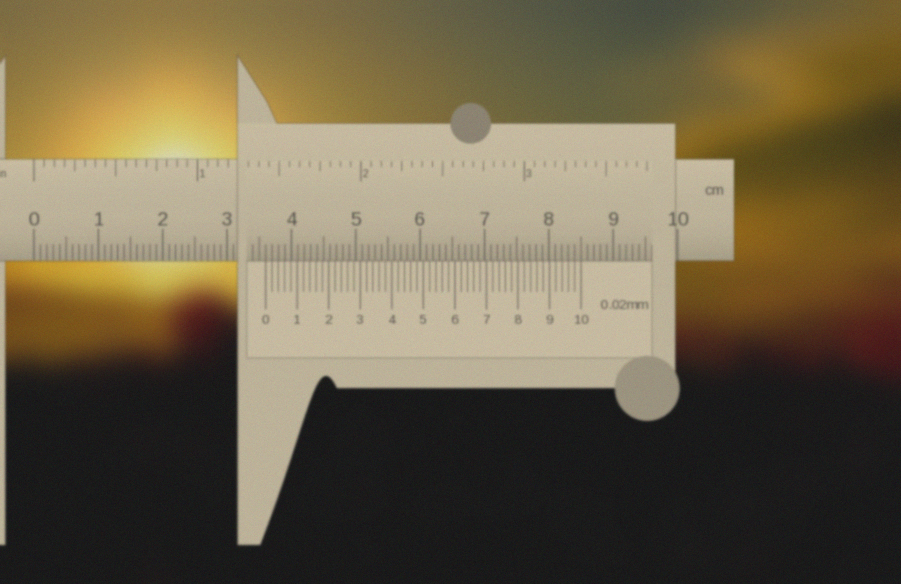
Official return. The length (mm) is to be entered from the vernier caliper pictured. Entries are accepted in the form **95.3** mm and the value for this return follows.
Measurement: **36.0** mm
